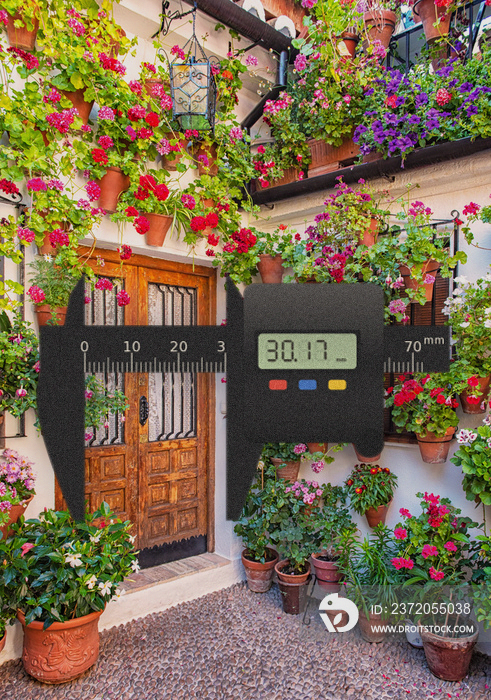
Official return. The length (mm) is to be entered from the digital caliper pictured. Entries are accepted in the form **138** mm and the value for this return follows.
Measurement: **30.17** mm
